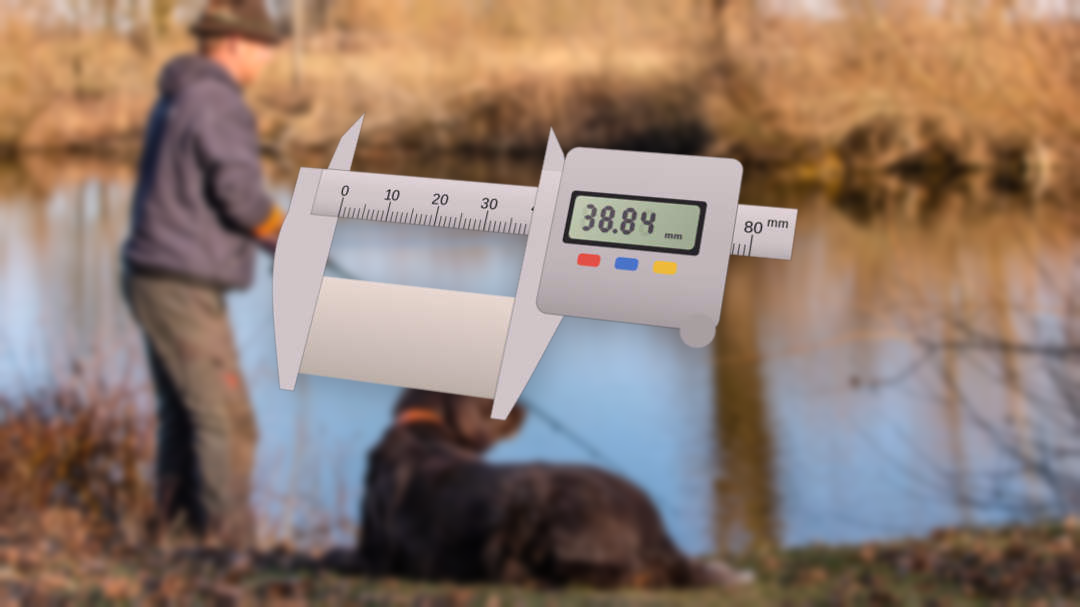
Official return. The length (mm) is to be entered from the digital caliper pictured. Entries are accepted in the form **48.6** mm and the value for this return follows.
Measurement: **38.84** mm
